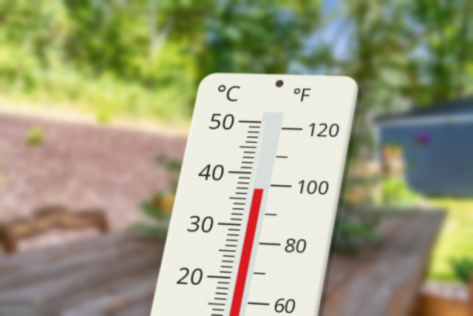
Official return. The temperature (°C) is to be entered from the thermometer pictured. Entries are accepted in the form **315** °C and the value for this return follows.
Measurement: **37** °C
